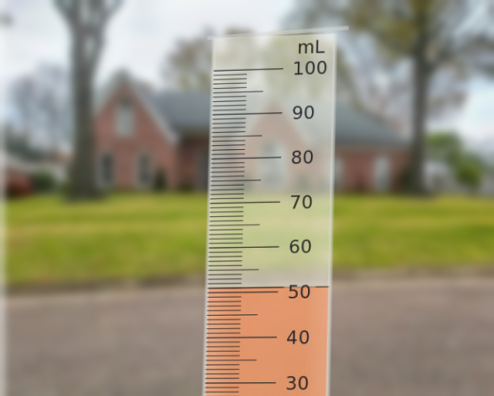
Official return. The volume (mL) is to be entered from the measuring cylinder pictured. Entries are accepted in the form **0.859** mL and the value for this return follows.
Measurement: **51** mL
